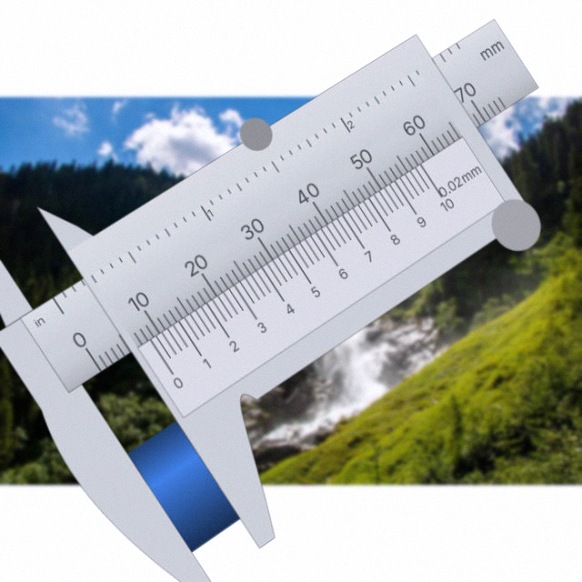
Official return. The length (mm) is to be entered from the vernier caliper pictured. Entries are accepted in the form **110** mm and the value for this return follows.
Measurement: **8.4** mm
